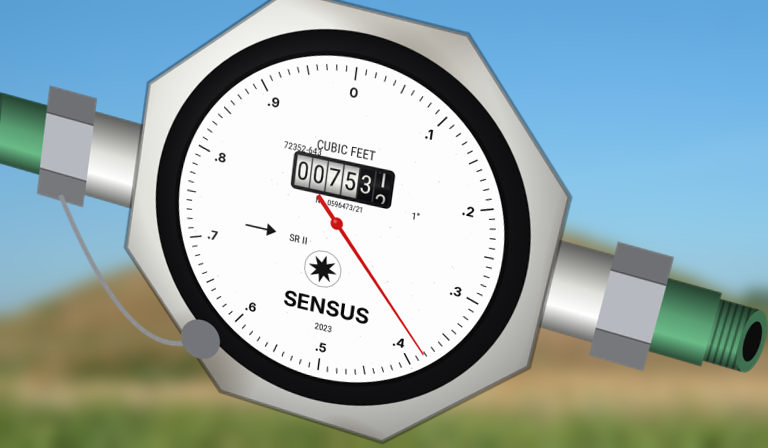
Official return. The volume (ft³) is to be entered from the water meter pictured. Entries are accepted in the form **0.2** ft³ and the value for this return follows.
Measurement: **7531.38** ft³
